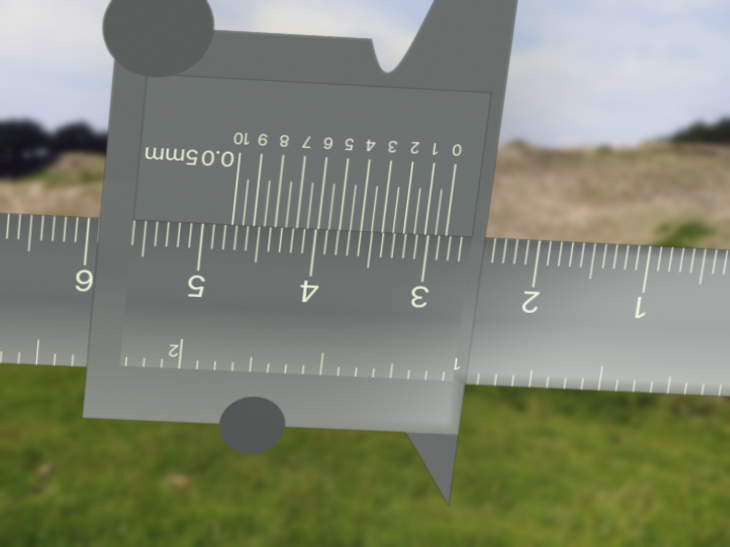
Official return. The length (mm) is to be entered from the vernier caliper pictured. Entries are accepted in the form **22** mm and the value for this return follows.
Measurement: **28.4** mm
